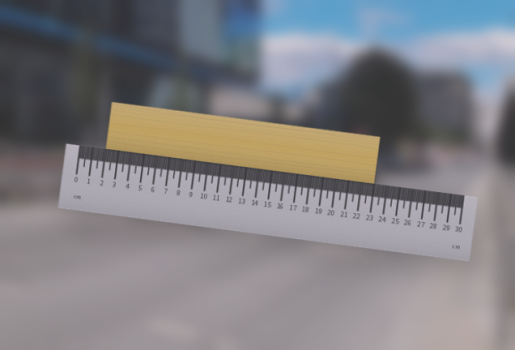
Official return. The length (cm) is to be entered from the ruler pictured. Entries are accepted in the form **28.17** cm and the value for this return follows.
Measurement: **21** cm
